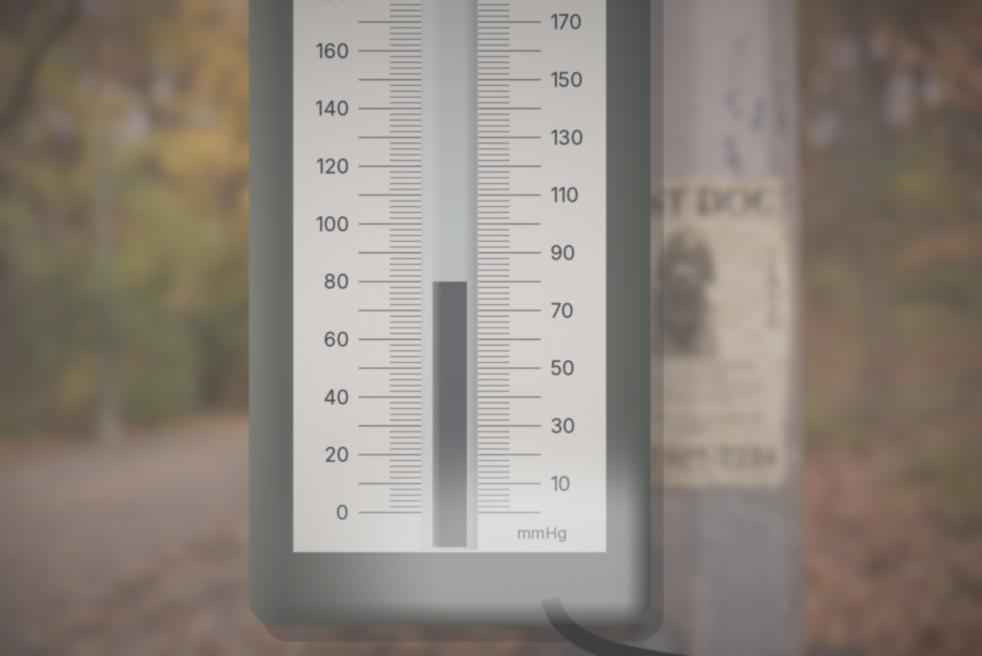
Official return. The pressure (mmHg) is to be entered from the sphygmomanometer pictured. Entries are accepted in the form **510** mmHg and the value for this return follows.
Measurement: **80** mmHg
